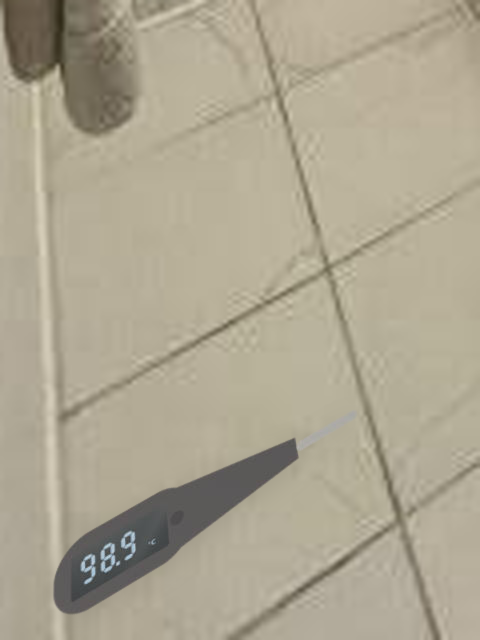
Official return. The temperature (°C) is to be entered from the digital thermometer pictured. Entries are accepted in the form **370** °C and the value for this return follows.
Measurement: **98.9** °C
